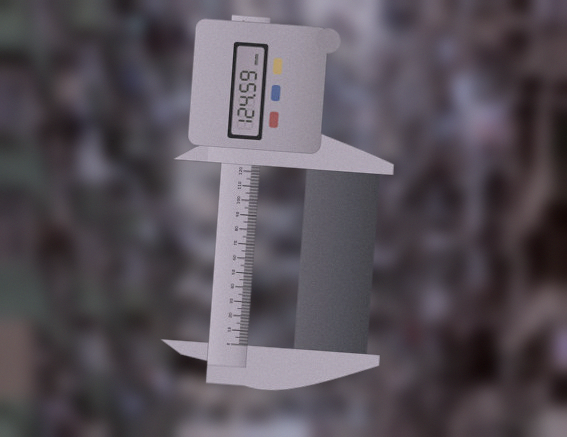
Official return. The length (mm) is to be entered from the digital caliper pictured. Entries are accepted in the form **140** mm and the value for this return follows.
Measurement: **124.59** mm
